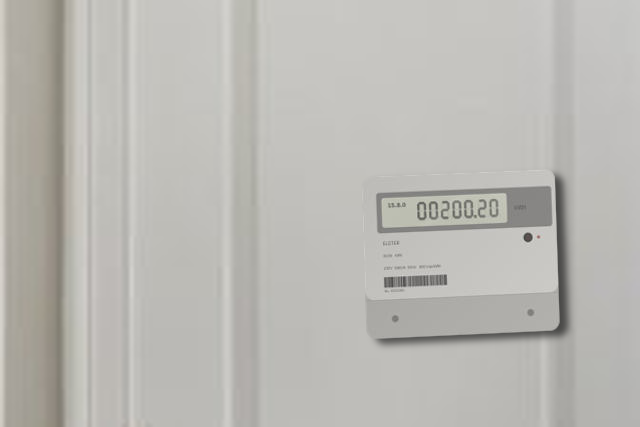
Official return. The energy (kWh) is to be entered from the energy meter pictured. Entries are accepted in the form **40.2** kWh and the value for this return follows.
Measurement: **200.20** kWh
